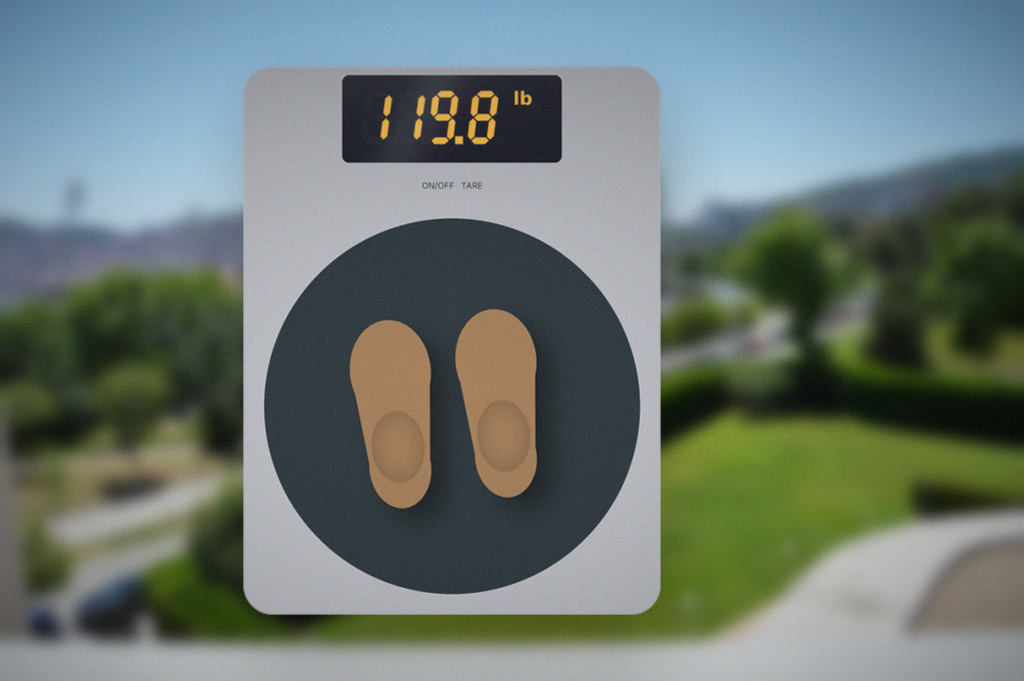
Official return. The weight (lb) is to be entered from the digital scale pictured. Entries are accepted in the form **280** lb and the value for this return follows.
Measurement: **119.8** lb
